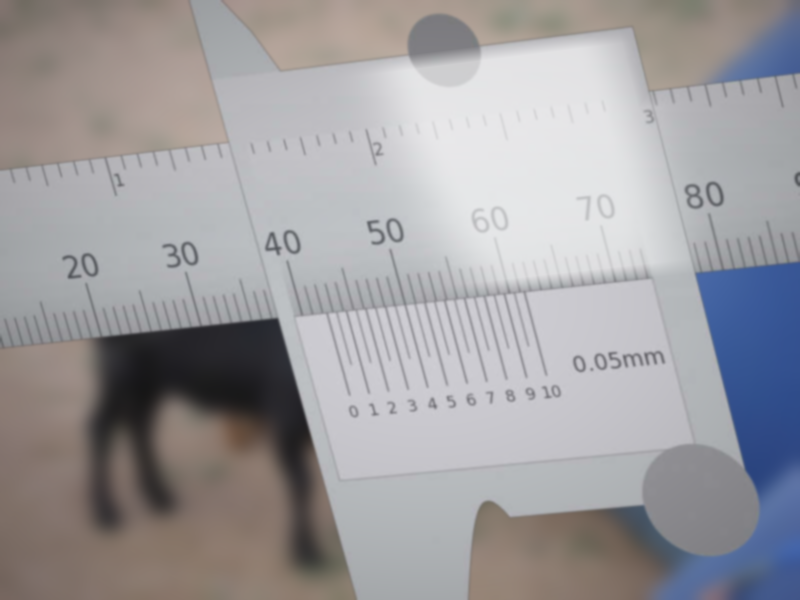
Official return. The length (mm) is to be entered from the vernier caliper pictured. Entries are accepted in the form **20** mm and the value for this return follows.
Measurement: **42.4** mm
